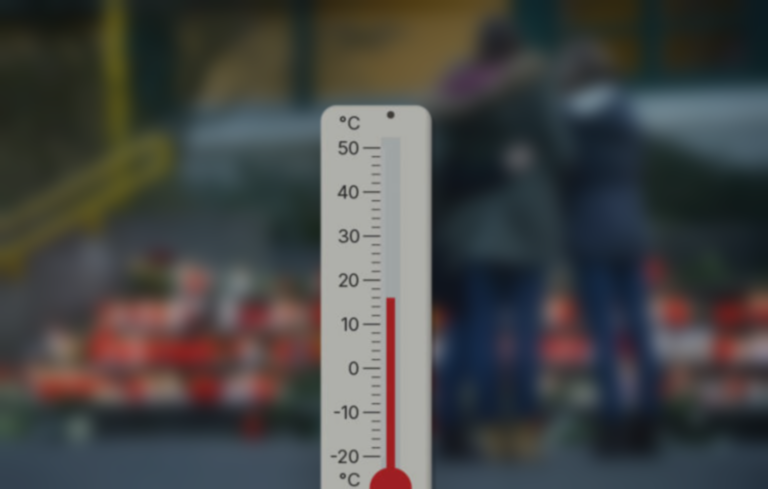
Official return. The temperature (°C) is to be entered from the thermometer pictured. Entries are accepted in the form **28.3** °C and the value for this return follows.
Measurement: **16** °C
